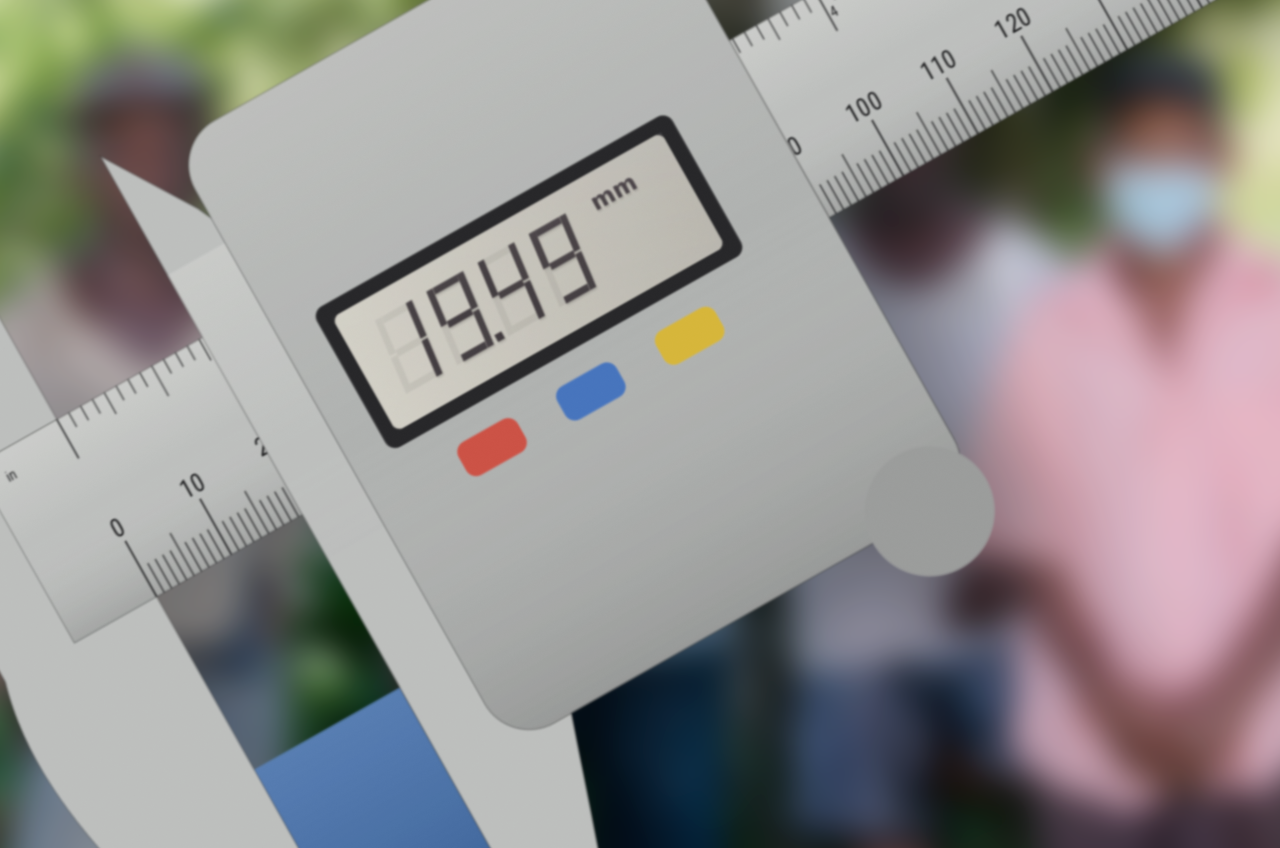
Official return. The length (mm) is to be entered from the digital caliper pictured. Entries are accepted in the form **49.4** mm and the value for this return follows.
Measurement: **19.49** mm
